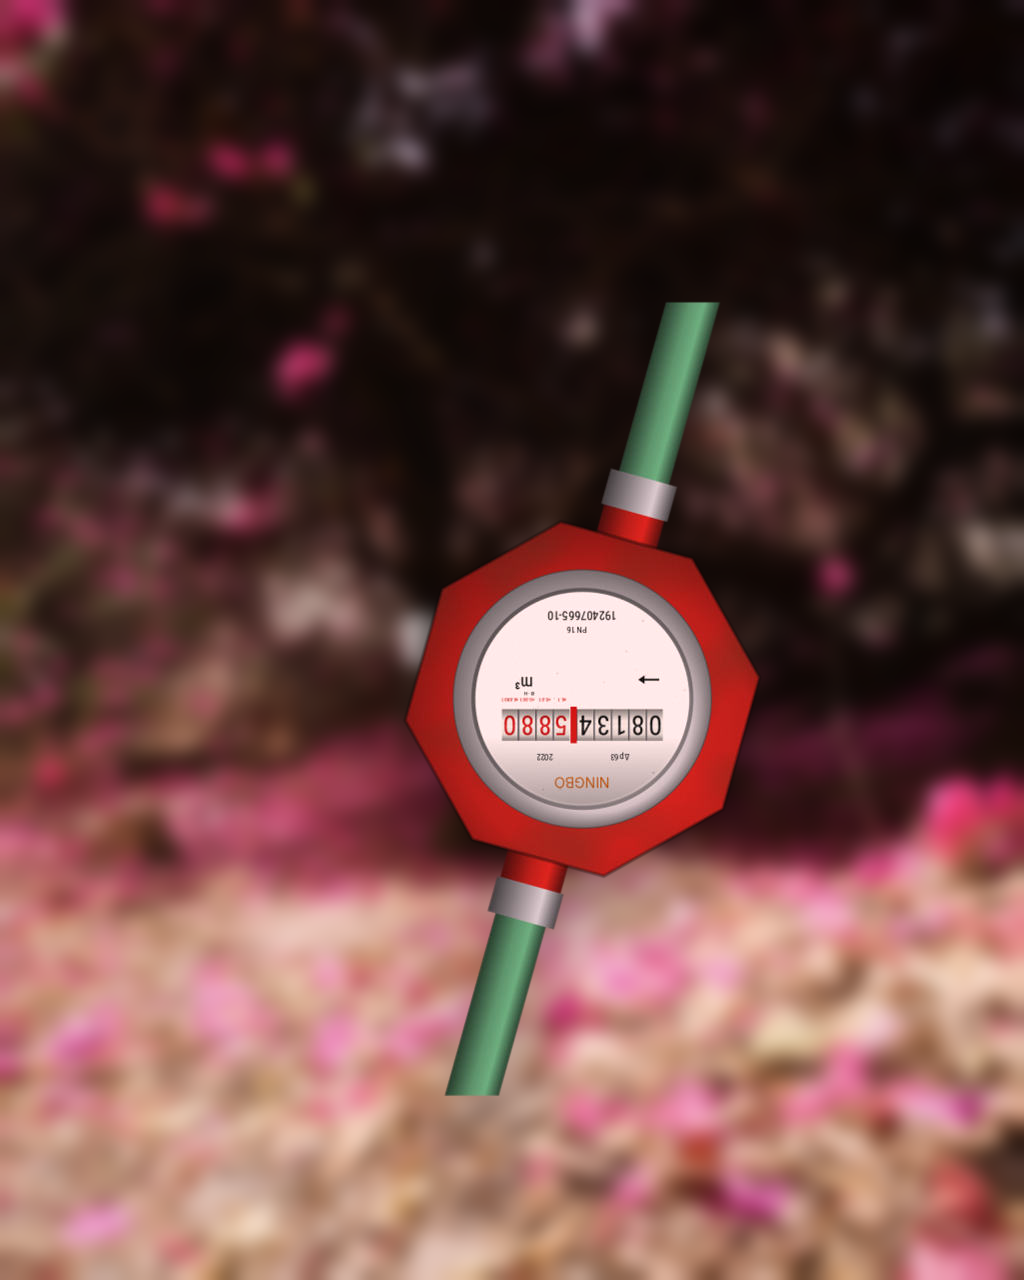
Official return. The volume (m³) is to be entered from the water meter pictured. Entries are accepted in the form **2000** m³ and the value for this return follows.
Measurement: **8134.5880** m³
